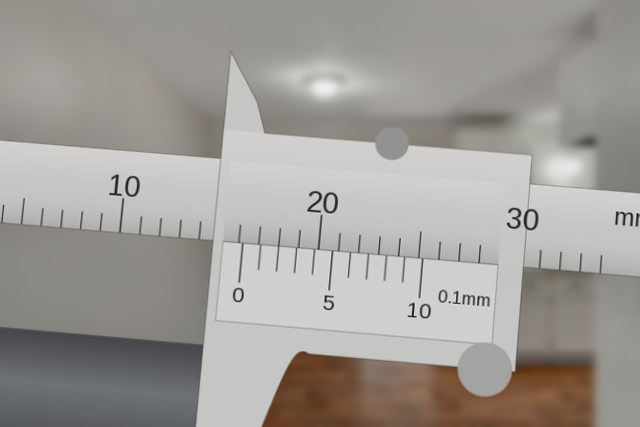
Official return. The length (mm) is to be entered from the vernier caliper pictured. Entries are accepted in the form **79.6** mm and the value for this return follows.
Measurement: **16.2** mm
